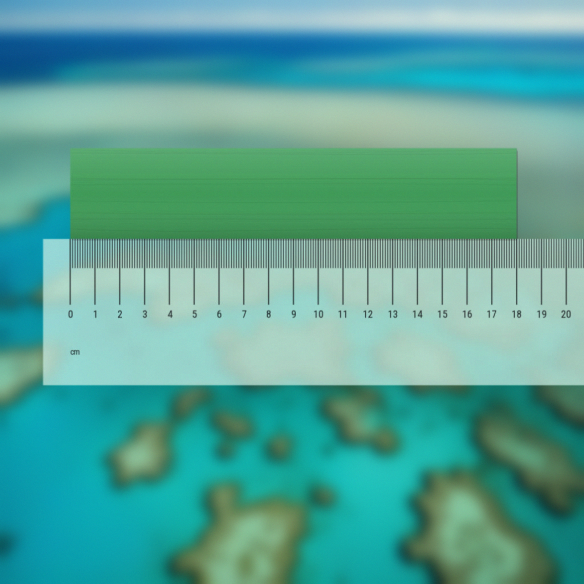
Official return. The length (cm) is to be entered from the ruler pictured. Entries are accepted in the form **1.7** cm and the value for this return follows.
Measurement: **18** cm
